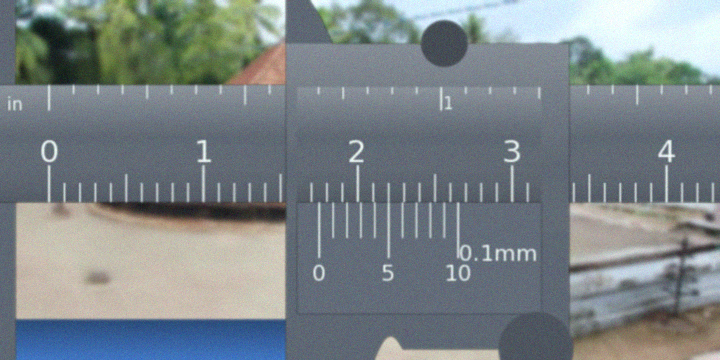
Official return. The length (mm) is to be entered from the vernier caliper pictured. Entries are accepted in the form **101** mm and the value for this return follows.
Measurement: **17.5** mm
